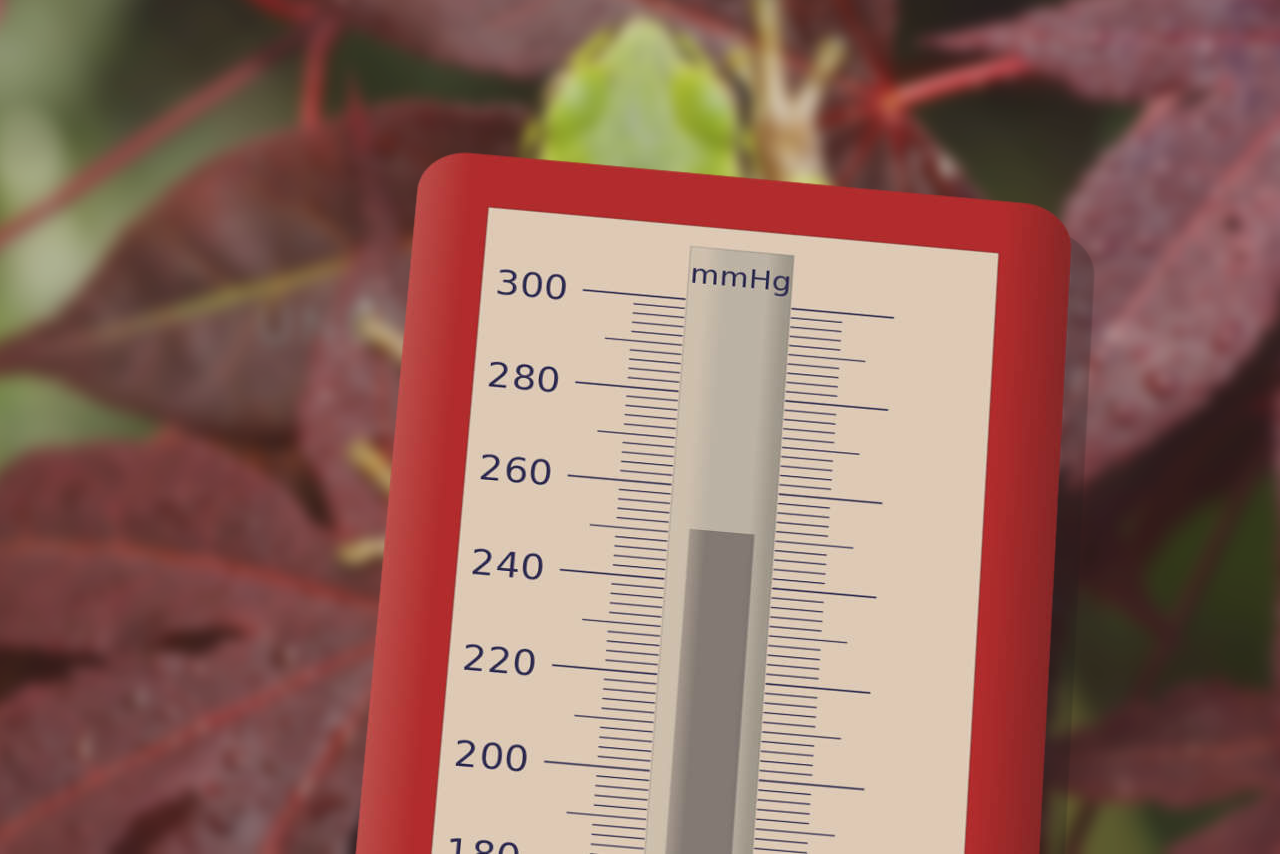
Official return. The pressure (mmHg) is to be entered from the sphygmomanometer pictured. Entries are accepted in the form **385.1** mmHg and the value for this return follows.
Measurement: **251** mmHg
